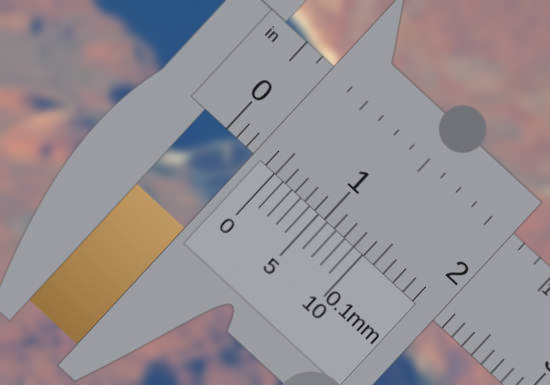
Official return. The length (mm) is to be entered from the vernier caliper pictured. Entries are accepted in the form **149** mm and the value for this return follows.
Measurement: **4.9** mm
